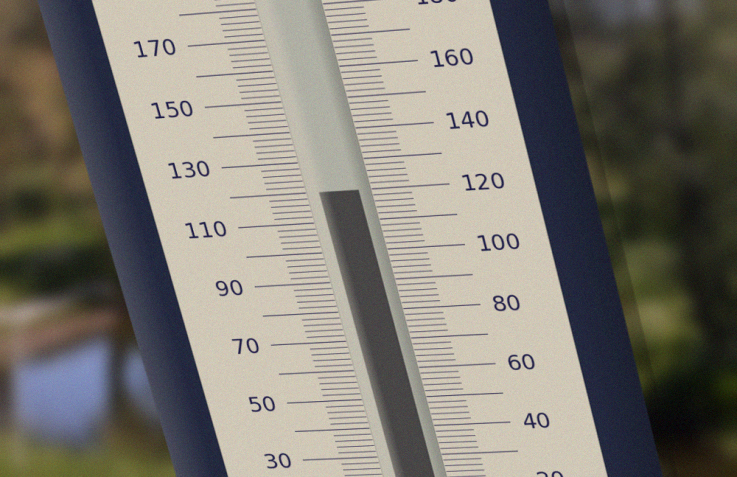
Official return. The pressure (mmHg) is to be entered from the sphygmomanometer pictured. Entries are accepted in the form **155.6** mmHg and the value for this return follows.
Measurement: **120** mmHg
